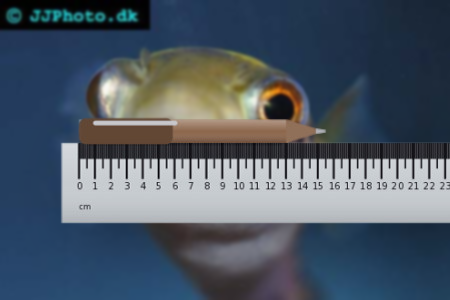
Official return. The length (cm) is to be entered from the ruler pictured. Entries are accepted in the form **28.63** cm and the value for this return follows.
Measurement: **15.5** cm
